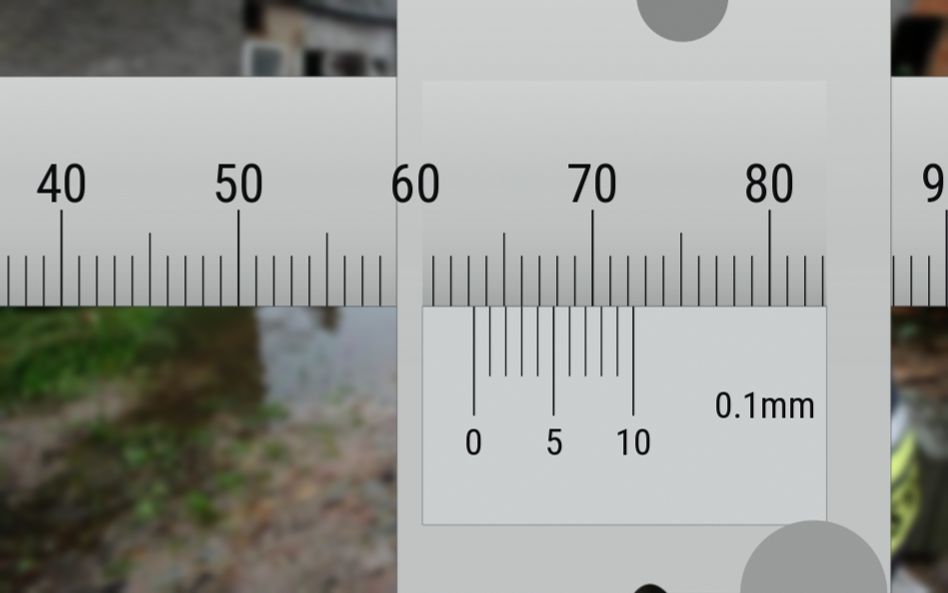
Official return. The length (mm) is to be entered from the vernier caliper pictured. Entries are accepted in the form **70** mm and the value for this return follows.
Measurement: **63.3** mm
